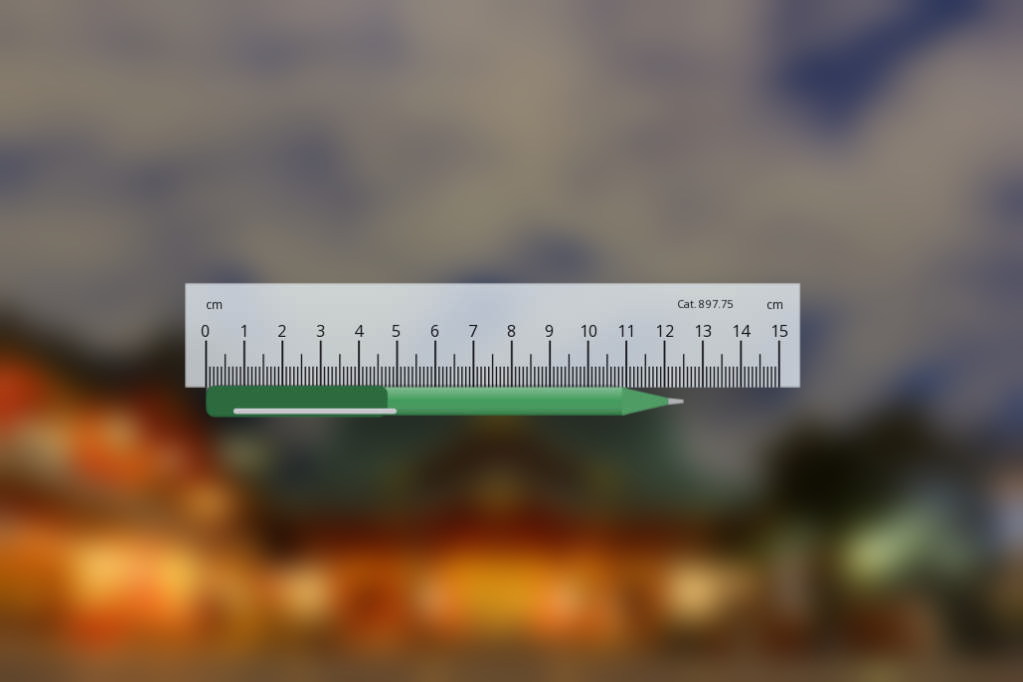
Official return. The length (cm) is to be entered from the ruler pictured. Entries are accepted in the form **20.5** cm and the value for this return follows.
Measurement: **12.5** cm
